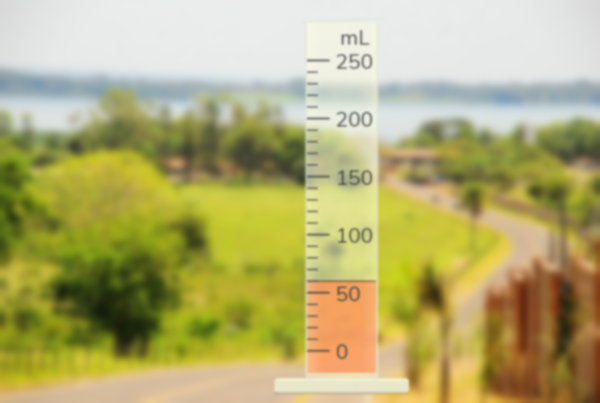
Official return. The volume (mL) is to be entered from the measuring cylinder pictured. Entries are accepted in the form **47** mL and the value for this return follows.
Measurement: **60** mL
